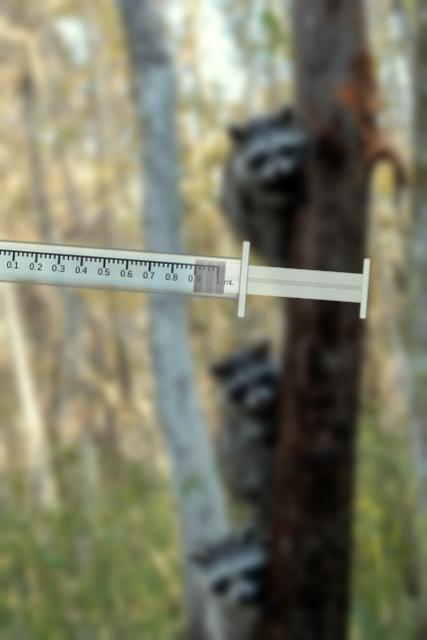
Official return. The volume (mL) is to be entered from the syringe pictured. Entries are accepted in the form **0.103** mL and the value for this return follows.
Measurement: **0.9** mL
